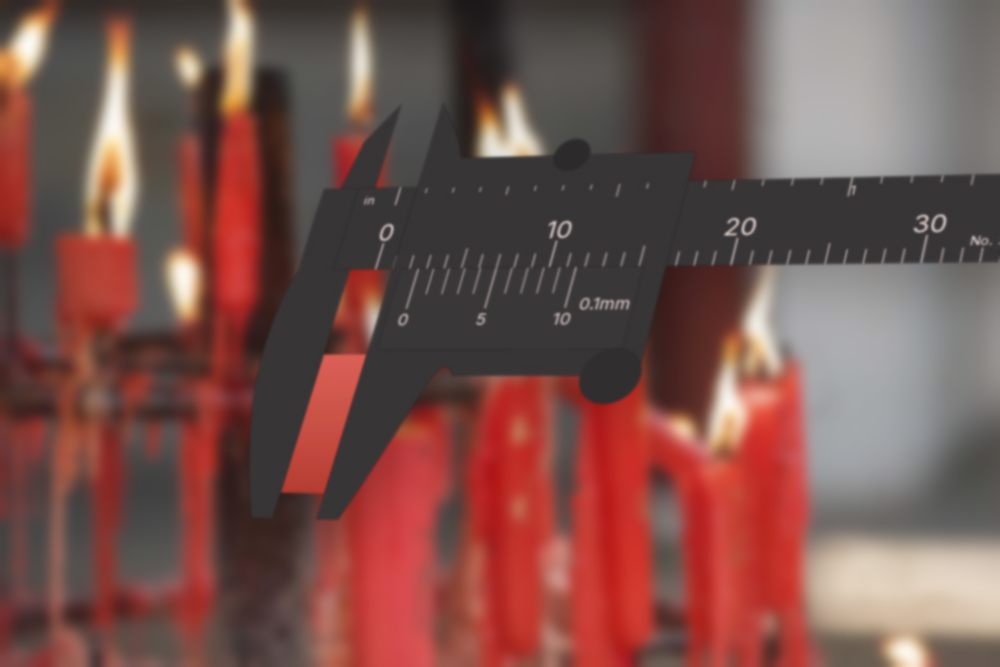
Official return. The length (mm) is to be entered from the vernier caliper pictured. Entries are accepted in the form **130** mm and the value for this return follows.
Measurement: **2.5** mm
